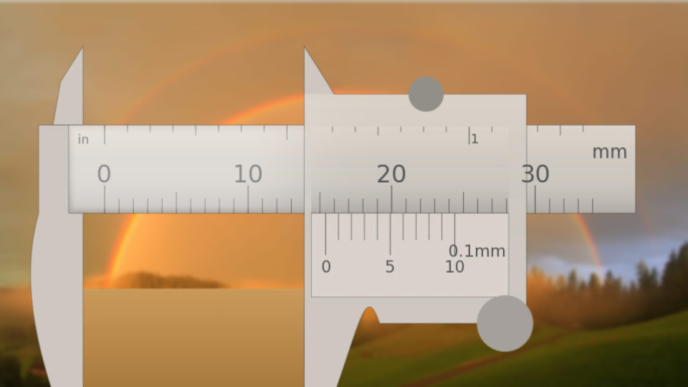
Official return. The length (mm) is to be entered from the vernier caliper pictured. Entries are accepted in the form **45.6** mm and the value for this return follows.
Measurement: **15.4** mm
